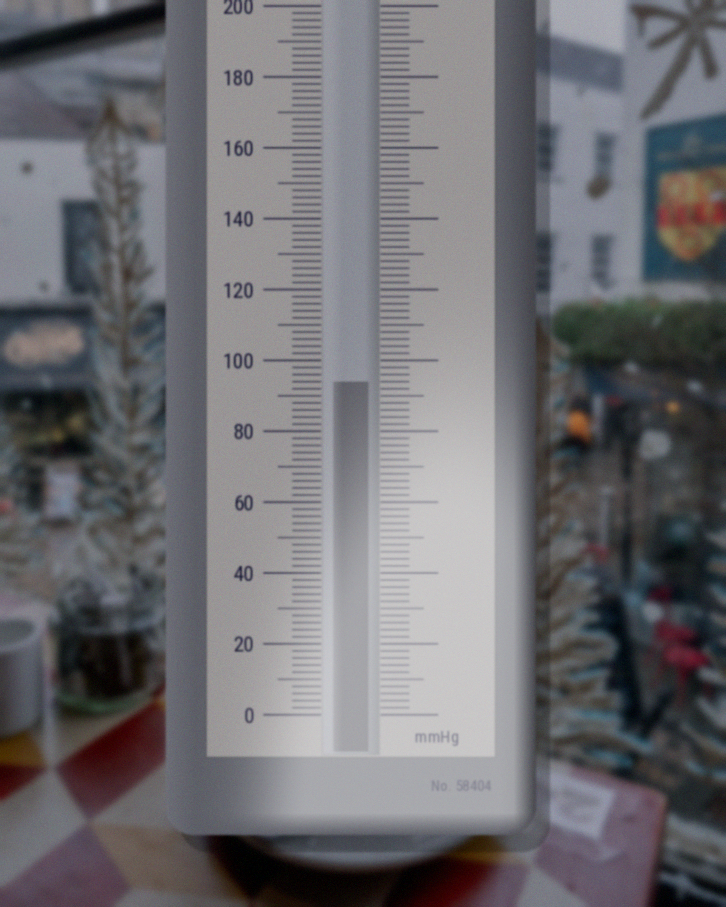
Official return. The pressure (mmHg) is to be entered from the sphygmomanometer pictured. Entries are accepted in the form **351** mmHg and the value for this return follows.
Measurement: **94** mmHg
